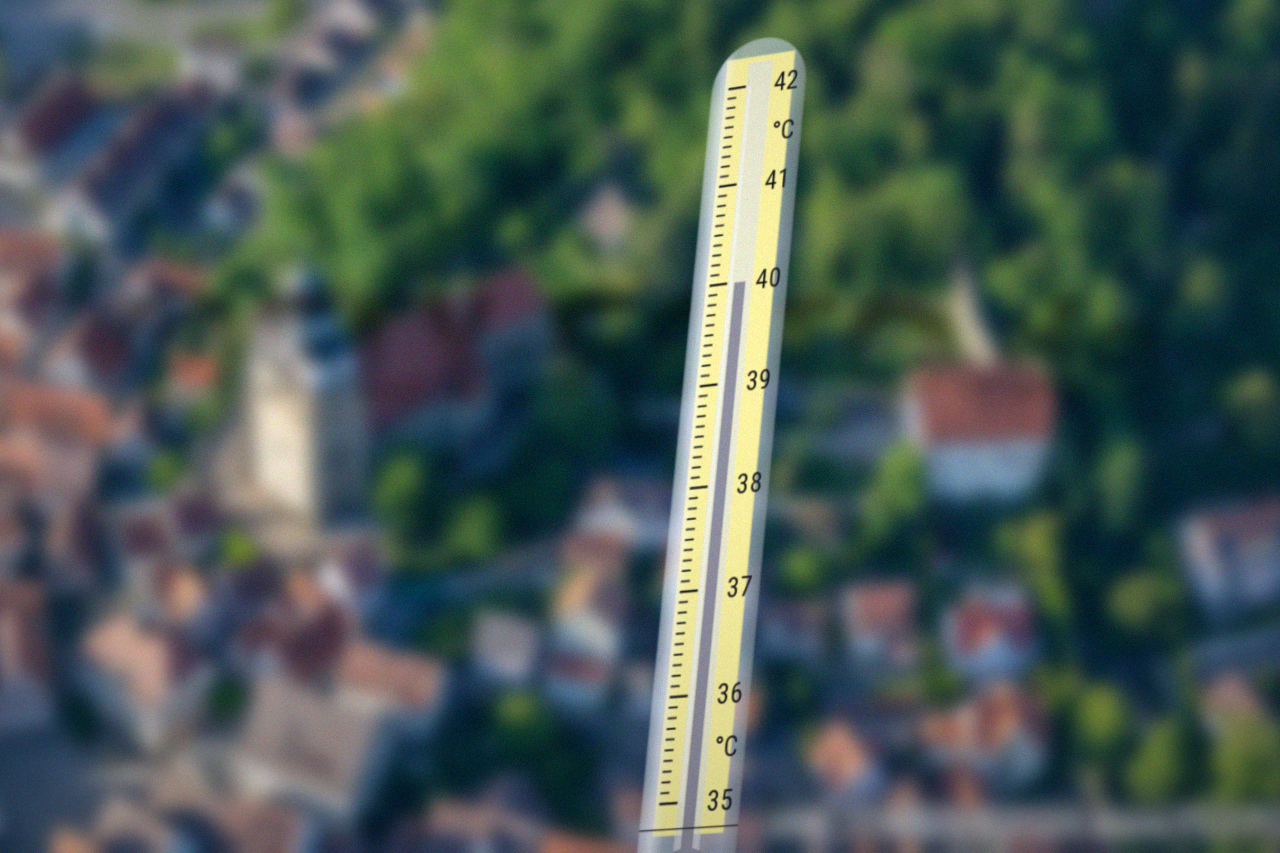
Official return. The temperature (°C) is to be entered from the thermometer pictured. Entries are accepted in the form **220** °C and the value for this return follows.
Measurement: **40** °C
